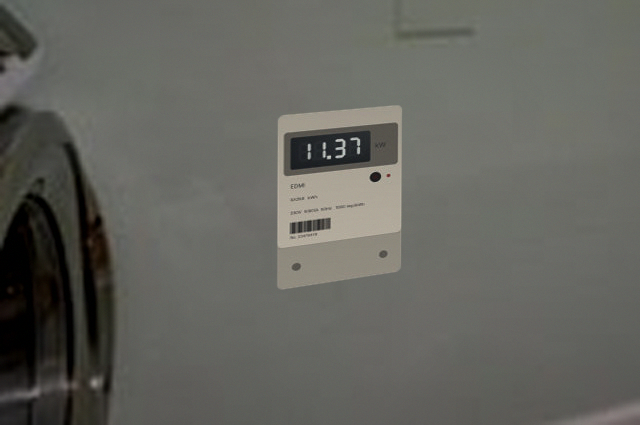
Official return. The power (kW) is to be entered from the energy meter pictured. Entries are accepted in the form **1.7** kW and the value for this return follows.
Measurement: **11.37** kW
